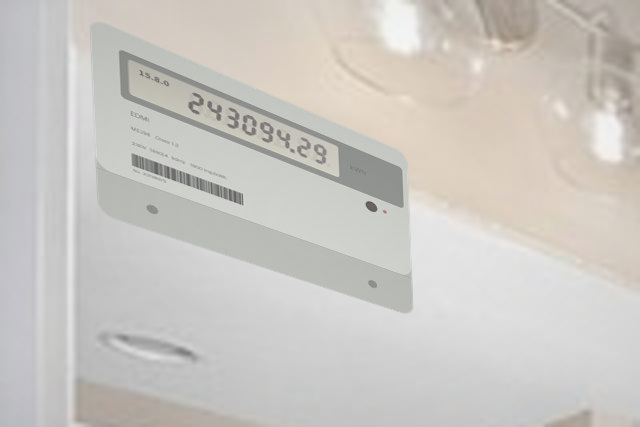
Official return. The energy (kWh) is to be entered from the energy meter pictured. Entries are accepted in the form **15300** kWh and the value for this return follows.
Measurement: **243094.29** kWh
